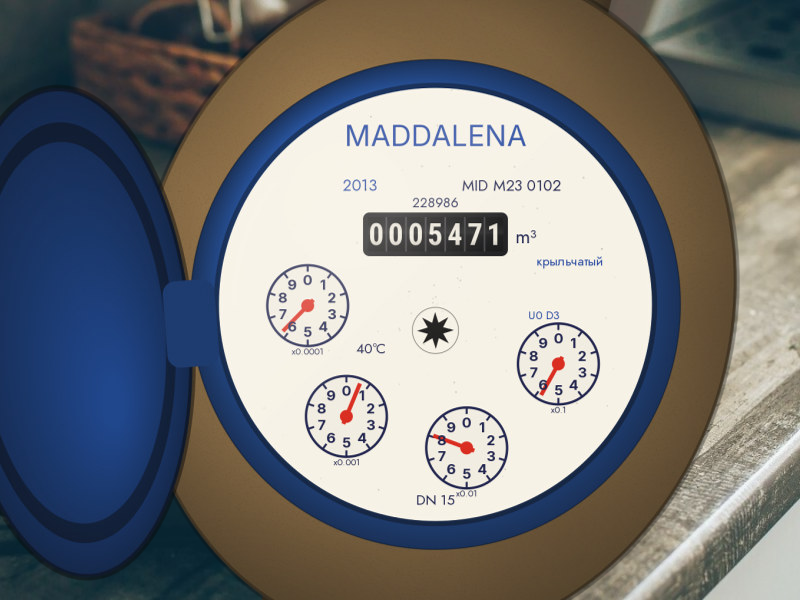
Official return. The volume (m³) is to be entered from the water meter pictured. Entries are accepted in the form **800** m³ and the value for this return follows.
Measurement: **5471.5806** m³
